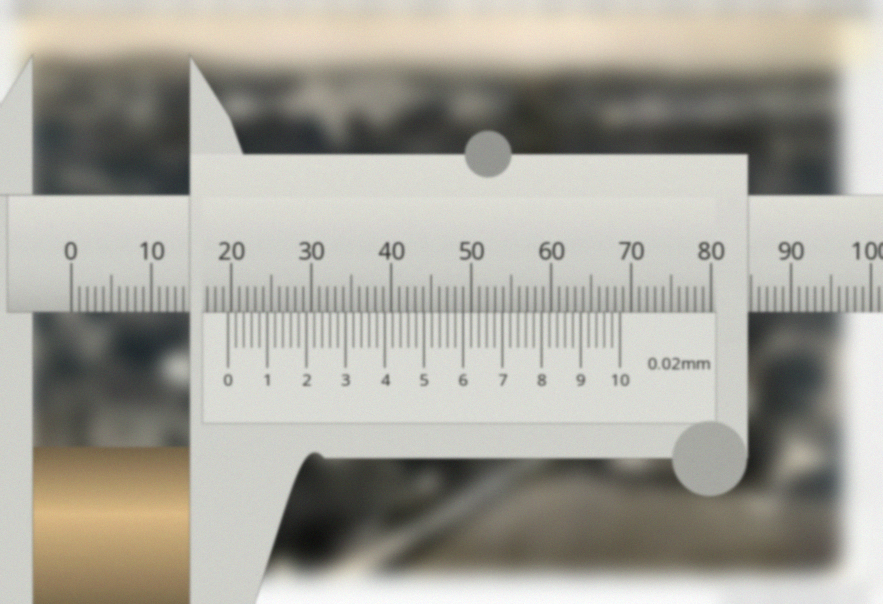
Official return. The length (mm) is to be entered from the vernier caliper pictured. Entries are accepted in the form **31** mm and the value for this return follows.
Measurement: **19.6** mm
